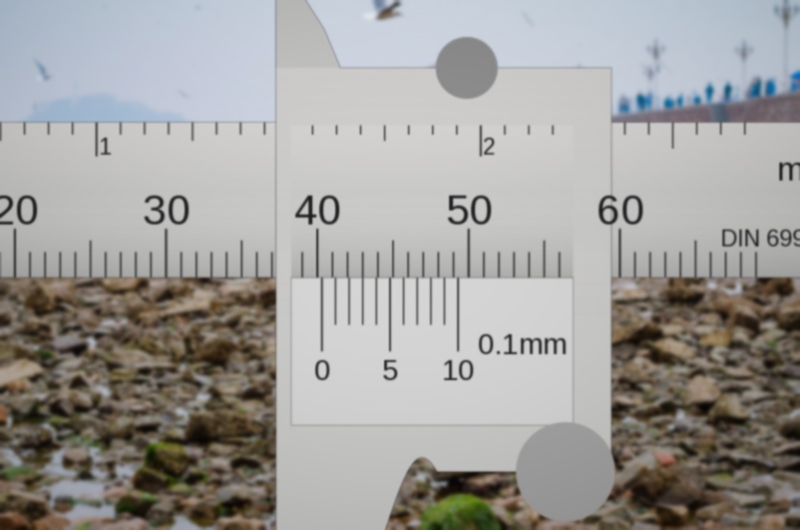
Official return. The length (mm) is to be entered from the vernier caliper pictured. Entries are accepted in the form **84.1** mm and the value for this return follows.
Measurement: **40.3** mm
